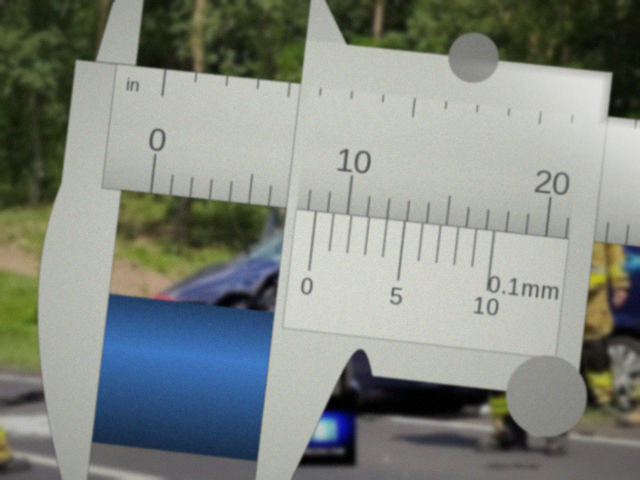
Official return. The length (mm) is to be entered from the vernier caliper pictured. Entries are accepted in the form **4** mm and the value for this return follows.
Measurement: **8.4** mm
